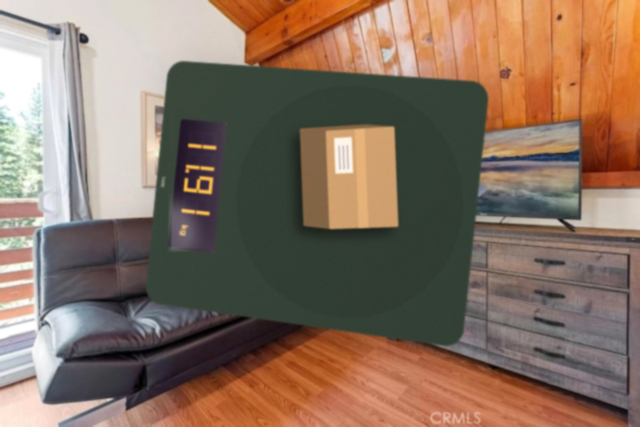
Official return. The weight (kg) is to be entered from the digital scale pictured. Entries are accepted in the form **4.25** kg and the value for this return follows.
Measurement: **11.91** kg
